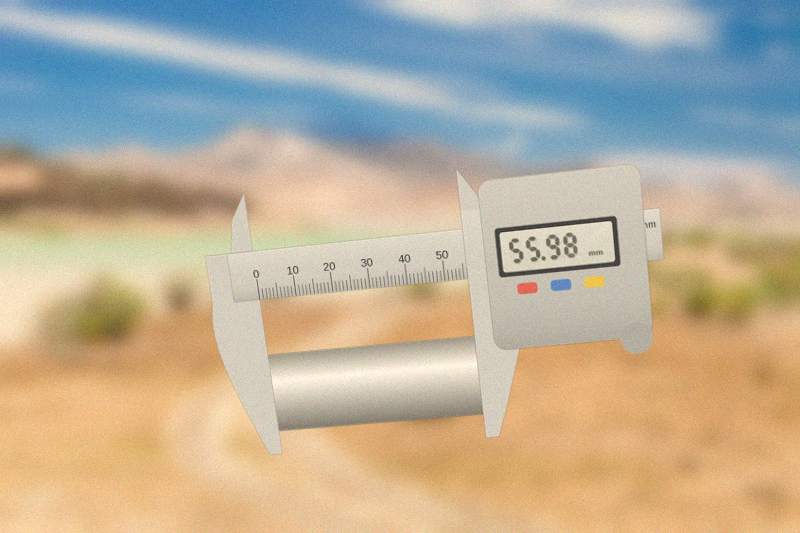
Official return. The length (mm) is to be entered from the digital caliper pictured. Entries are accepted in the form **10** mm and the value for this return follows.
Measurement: **55.98** mm
